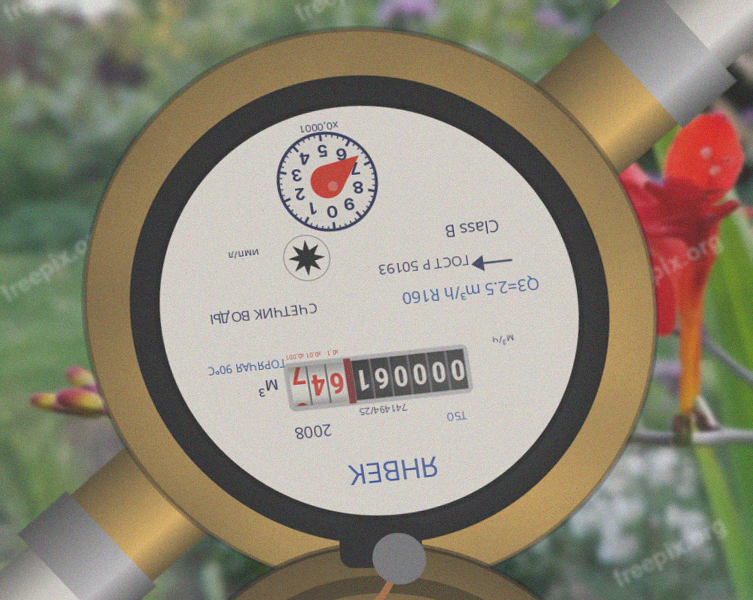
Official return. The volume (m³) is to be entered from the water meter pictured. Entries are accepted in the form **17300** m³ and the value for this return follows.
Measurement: **61.6466** m³
